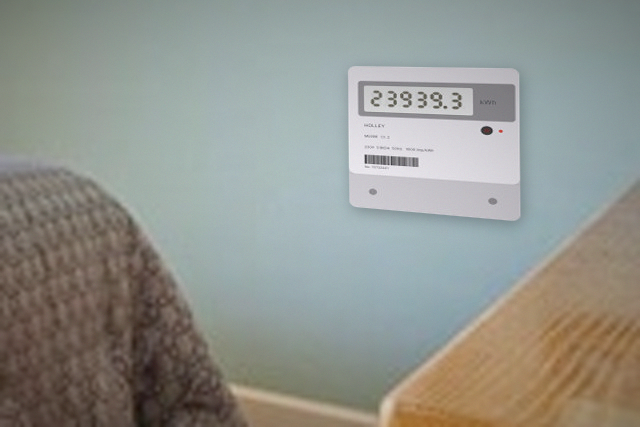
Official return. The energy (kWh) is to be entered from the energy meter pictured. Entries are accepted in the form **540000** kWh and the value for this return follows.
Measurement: **23939.3** kWh
